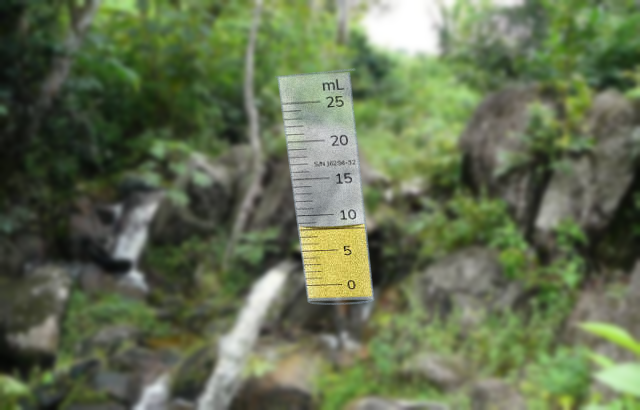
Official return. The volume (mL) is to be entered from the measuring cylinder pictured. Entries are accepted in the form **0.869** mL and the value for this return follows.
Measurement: **8** mL
